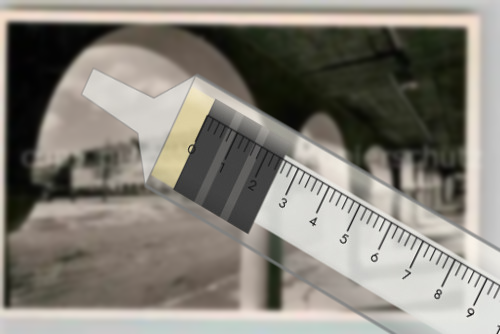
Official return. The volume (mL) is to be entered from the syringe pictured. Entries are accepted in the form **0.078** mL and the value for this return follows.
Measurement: **0** mL
